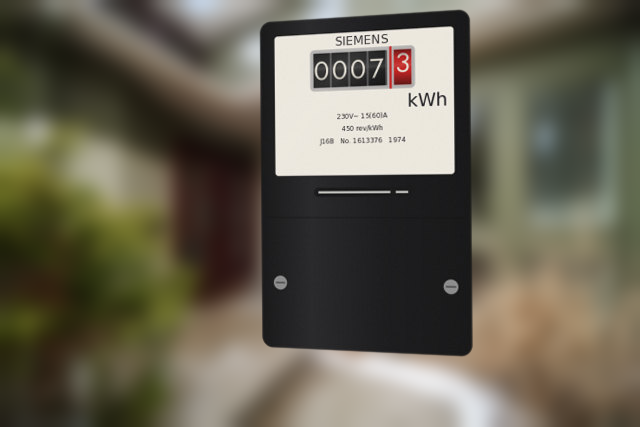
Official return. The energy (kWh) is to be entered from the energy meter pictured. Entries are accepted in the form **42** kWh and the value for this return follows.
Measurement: **7.3** kWh
